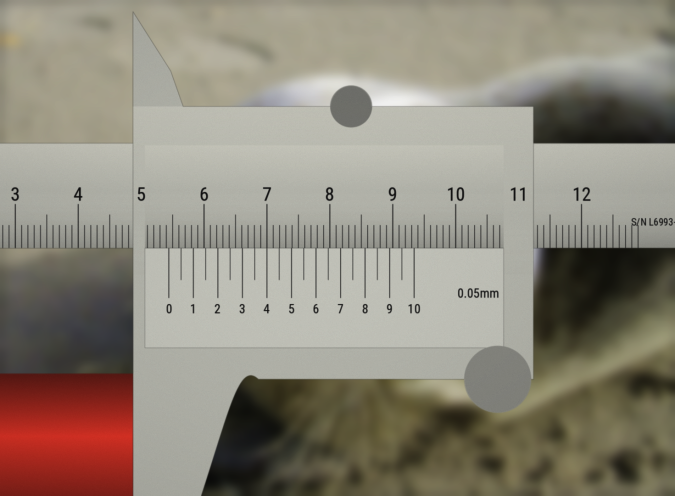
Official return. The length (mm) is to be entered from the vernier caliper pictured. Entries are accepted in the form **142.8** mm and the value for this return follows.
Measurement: **54.4** mm
